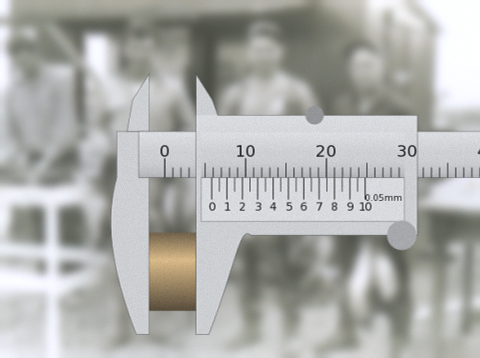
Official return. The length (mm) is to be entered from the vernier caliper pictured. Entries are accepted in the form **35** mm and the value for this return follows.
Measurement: **5.8** mm
